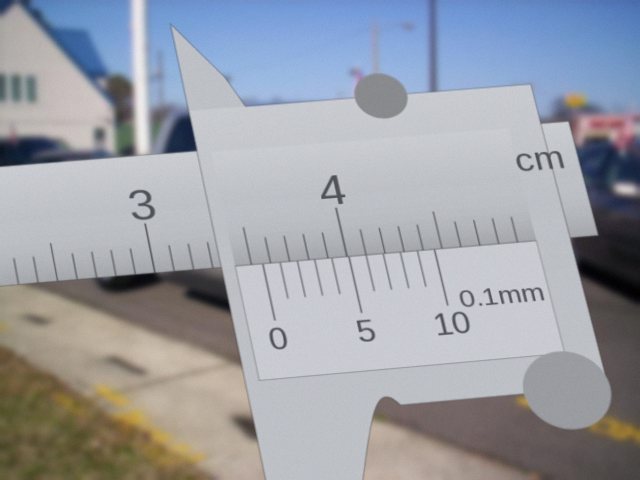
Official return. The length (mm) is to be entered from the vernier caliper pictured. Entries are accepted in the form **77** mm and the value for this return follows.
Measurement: **35.6** mm
